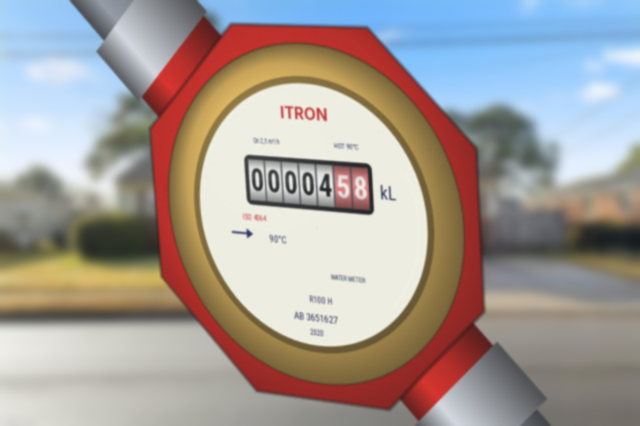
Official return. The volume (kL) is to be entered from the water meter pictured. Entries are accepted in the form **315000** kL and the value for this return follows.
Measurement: **4.58** kL
